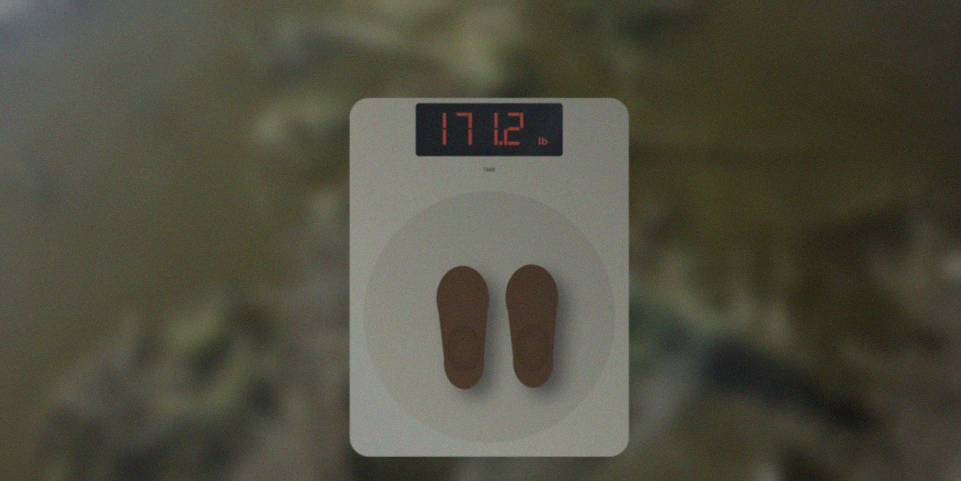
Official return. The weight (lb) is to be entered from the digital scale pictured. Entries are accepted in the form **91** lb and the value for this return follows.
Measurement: **171.2** lb
